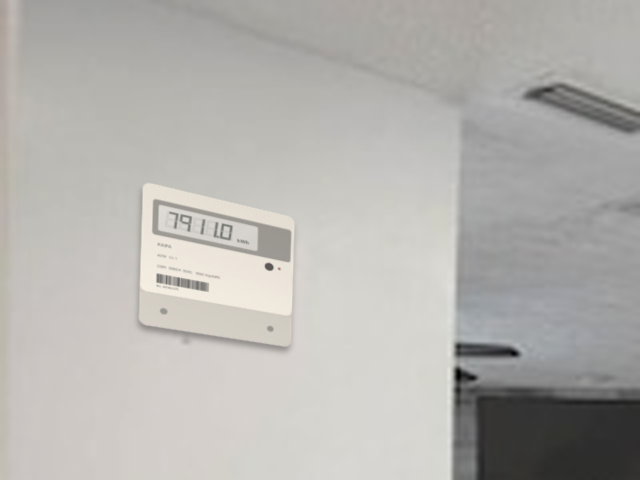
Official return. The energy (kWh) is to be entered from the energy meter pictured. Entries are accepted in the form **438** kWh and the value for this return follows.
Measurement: **7911.0** kWh
